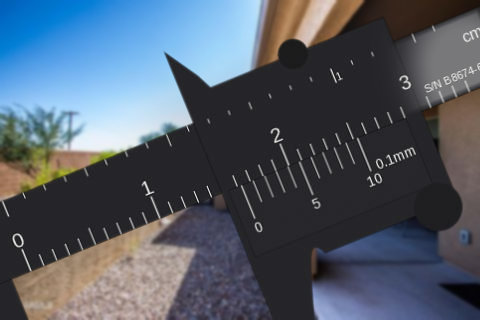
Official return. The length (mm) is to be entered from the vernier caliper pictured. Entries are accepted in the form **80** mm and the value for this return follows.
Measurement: **16.3** mm
